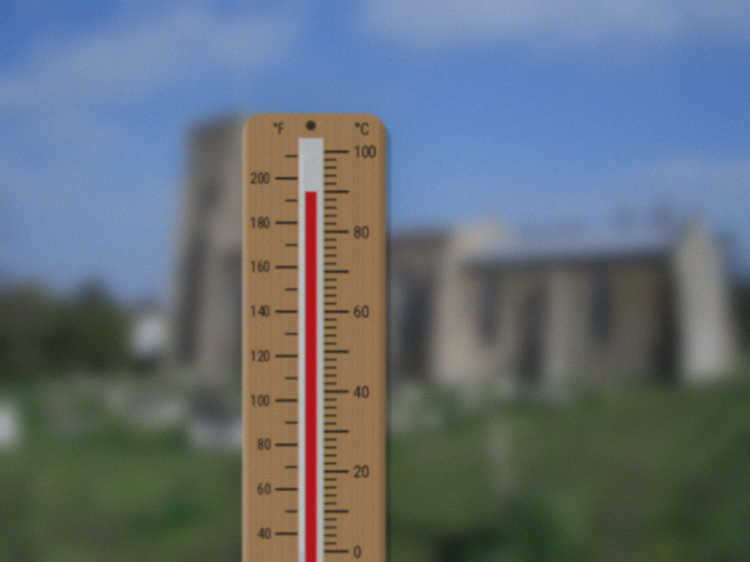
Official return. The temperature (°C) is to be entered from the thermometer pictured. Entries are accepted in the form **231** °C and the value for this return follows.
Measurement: **90** °C
